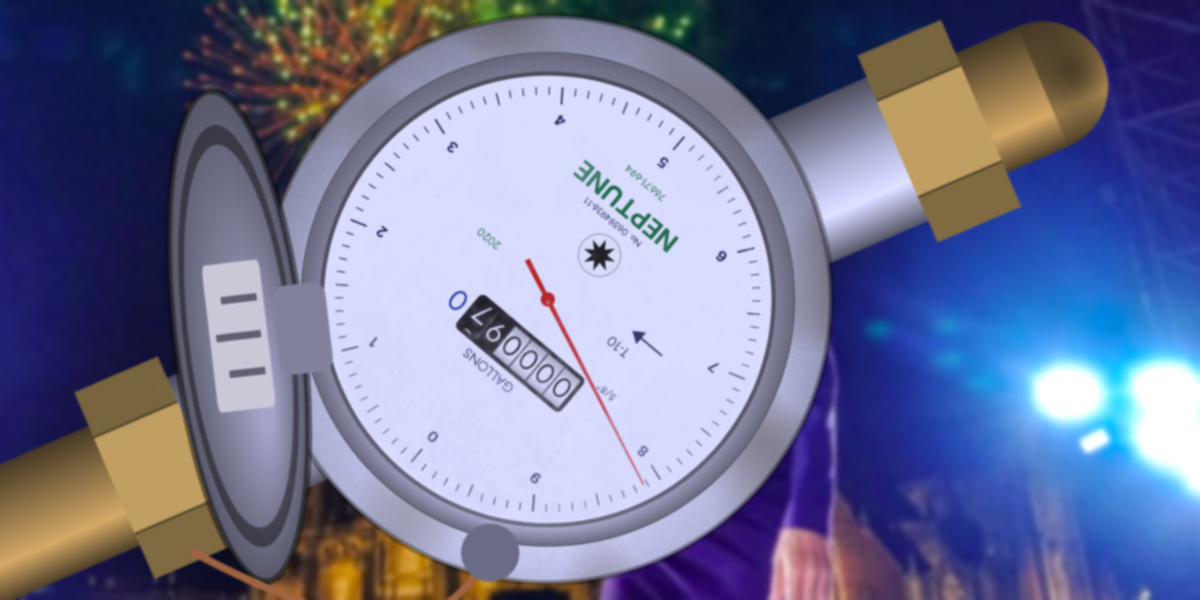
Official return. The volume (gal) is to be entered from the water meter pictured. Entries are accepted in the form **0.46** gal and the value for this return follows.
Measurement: **968.1** gal
